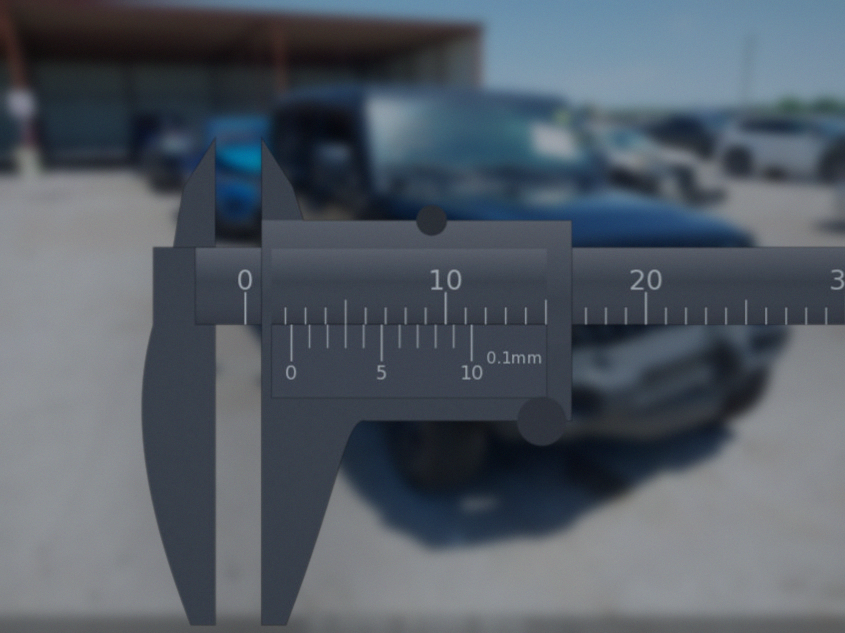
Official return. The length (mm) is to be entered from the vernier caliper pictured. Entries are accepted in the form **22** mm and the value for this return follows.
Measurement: **2.3** mm
